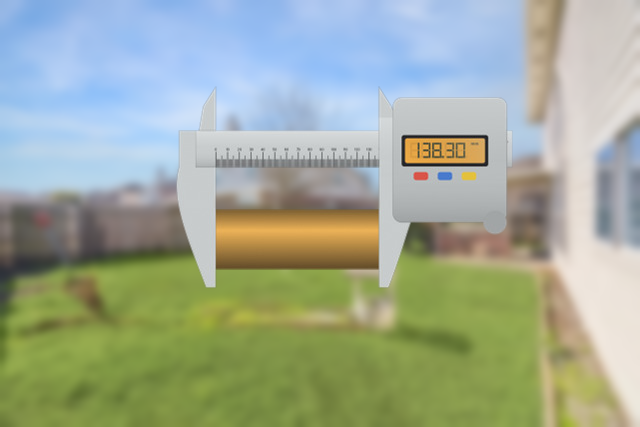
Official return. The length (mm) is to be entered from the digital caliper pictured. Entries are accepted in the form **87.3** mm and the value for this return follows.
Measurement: **138.30** mm
